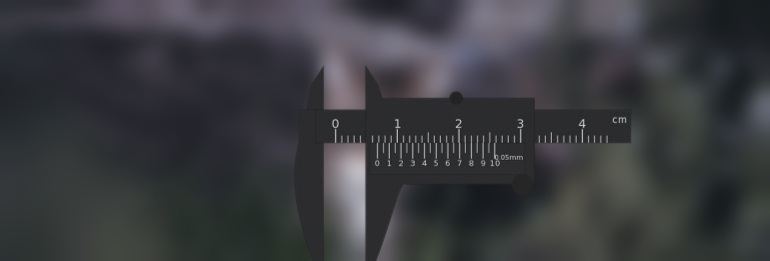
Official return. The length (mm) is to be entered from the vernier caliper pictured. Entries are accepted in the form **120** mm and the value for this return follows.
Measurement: **6.8** mm
